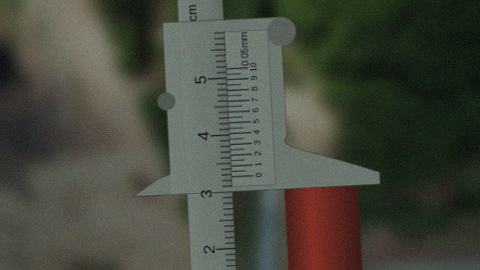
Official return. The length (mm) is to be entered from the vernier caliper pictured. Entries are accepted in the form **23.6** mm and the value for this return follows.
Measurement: **32.6** mm
